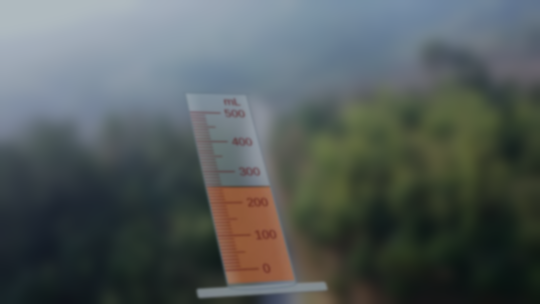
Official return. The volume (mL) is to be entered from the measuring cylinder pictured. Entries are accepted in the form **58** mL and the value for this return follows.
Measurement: **250** mL
